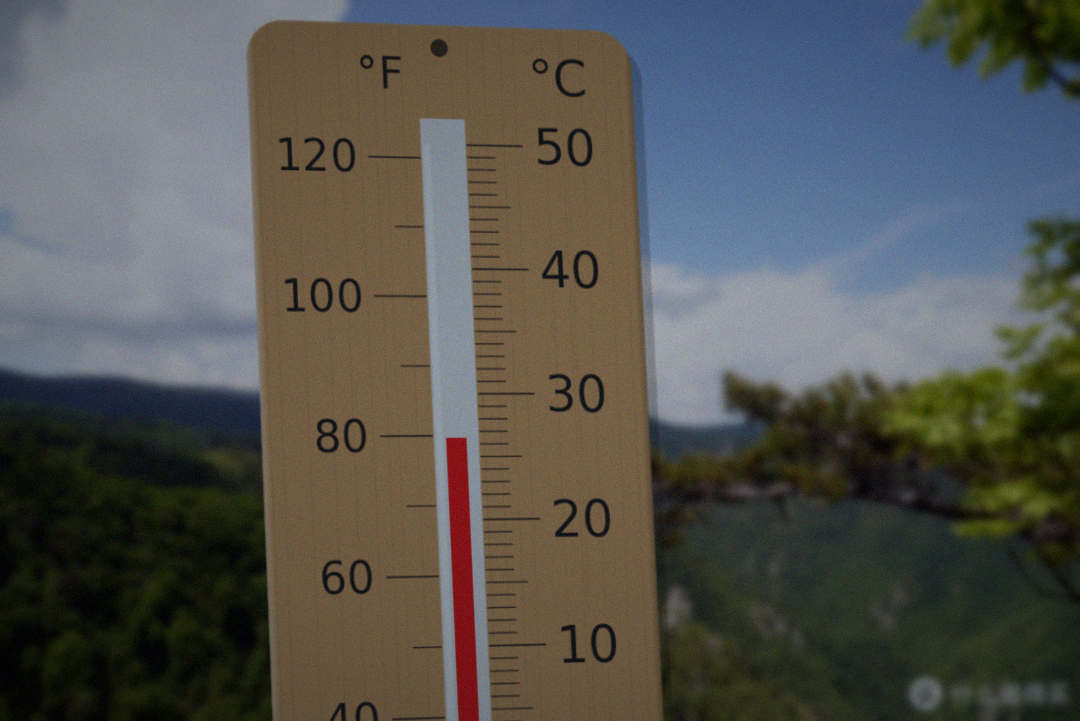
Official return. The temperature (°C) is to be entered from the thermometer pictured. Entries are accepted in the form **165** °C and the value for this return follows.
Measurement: **26.5** °C
